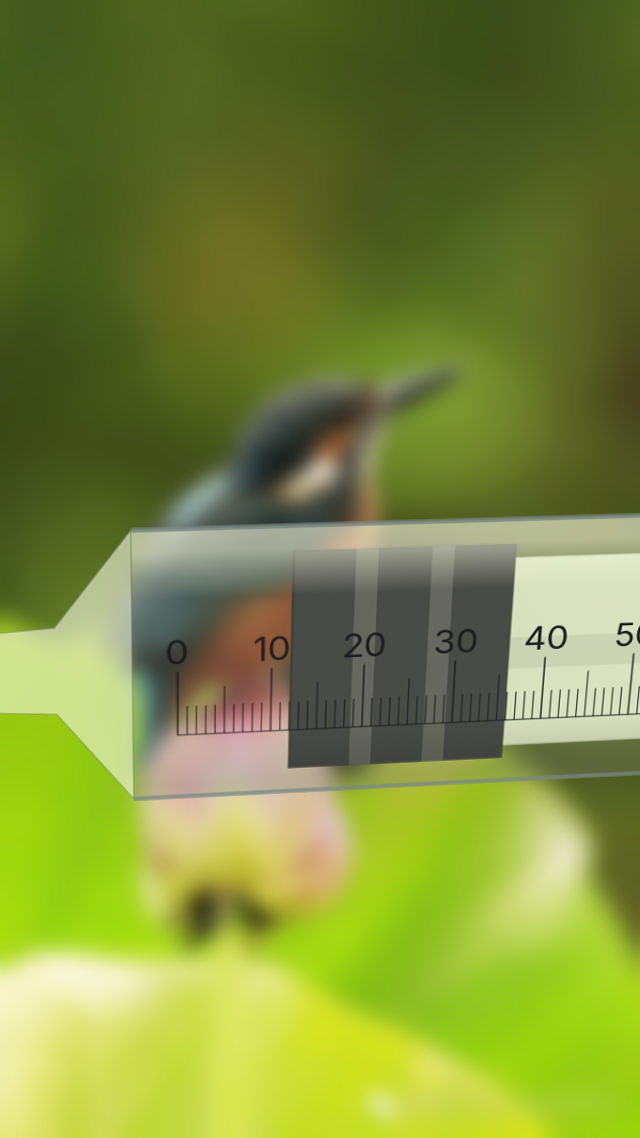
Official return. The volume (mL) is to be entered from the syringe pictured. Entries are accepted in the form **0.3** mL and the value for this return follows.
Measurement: **12** mL
